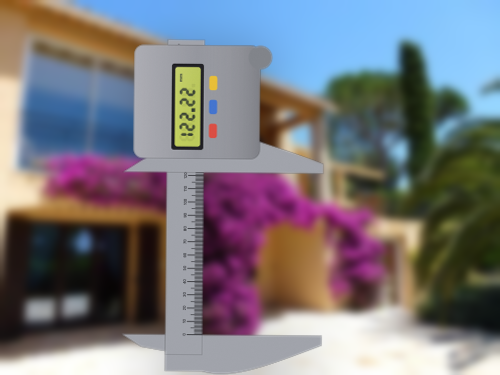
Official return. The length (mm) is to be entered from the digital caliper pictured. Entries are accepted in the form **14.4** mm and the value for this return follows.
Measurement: **122.22** mm
